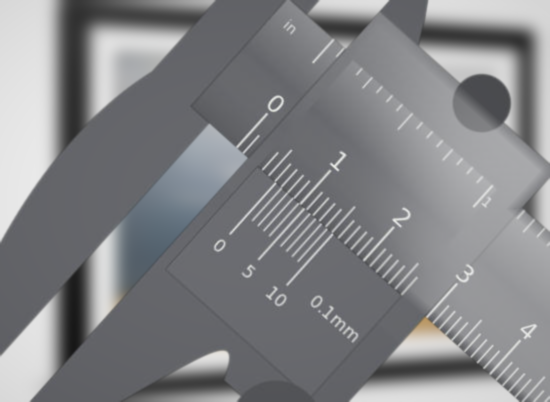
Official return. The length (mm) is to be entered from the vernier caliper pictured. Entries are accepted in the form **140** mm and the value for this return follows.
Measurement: **6.2** mm
